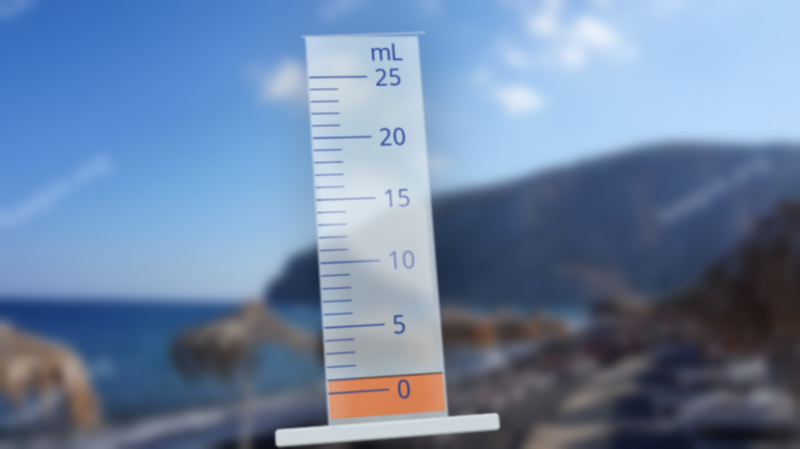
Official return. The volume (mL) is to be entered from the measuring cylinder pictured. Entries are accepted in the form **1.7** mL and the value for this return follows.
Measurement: **1** mL
